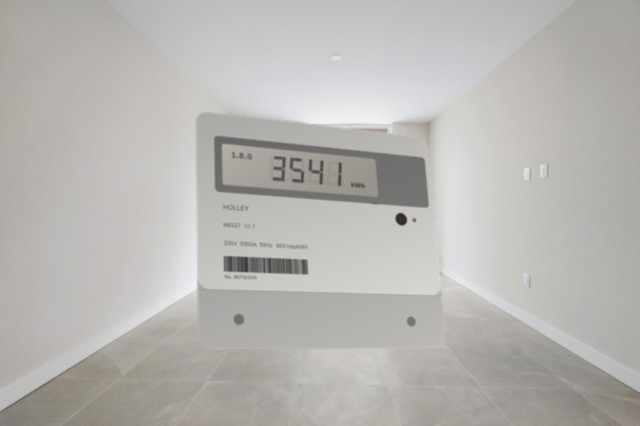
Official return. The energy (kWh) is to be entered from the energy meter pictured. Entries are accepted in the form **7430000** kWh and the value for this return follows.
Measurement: **3541** kWh
